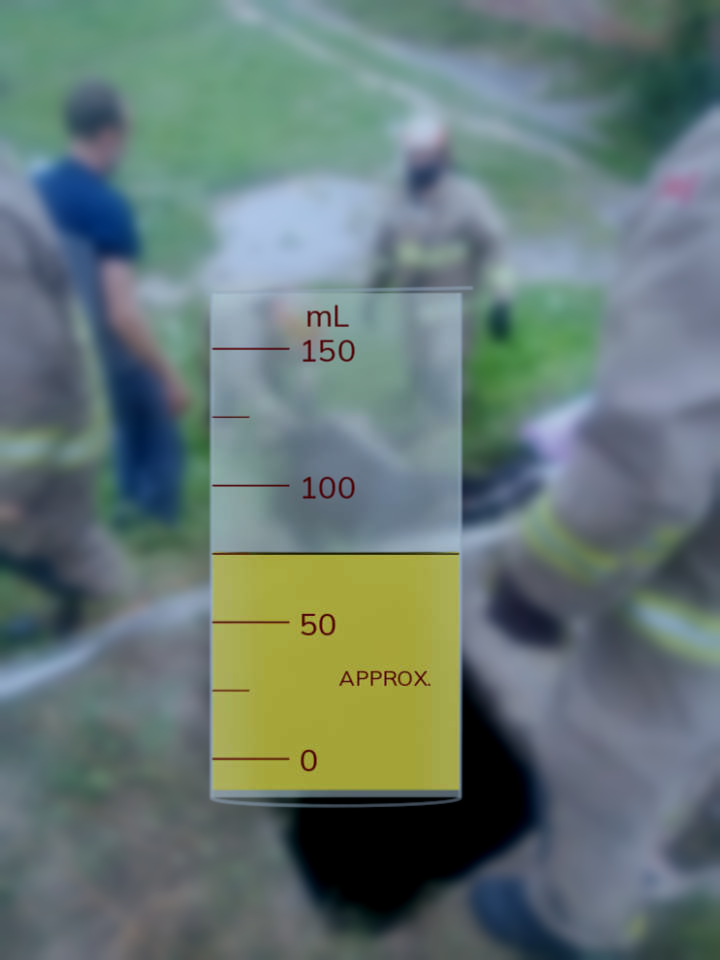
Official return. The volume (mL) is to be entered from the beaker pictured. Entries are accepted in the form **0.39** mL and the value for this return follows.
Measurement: **75** mL
